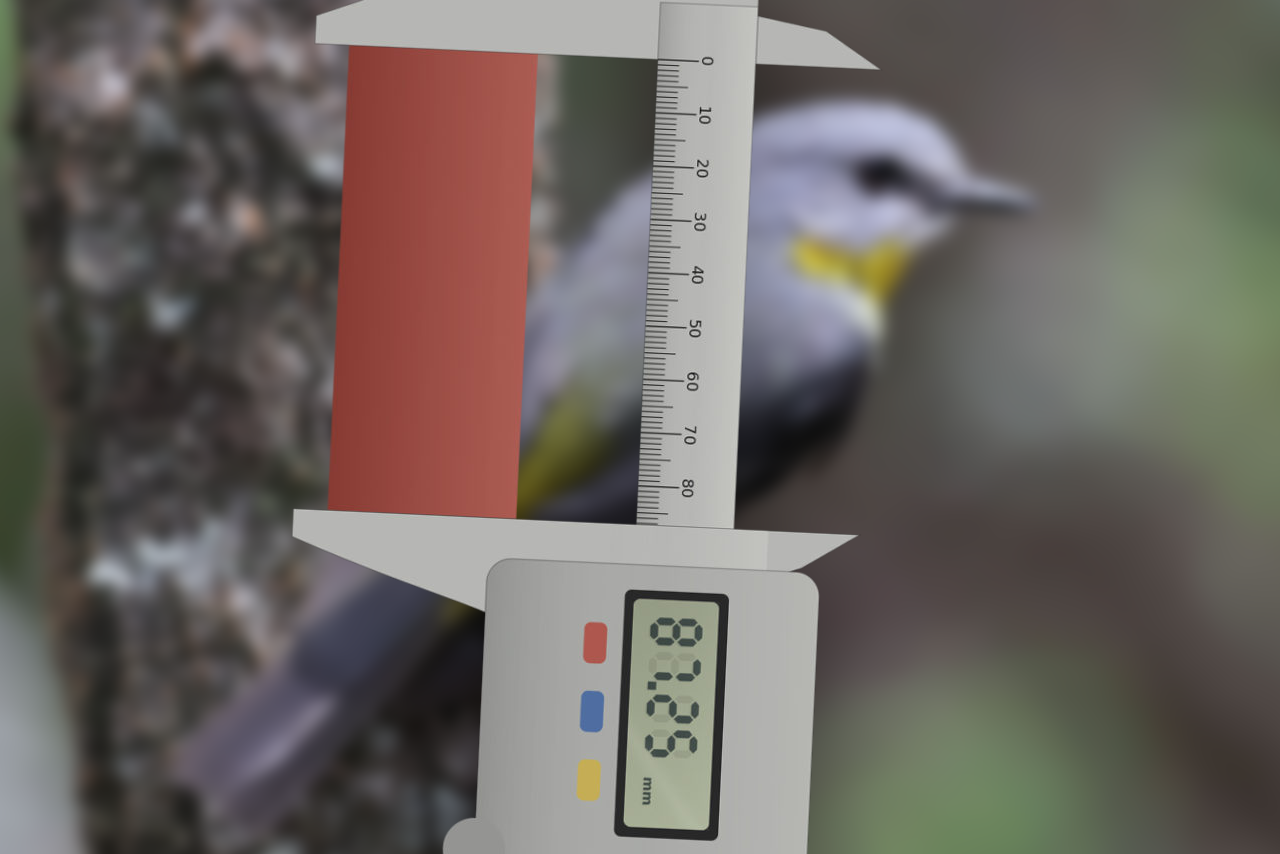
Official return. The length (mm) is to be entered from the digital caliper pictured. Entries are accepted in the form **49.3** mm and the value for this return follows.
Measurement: **87.25** mm
